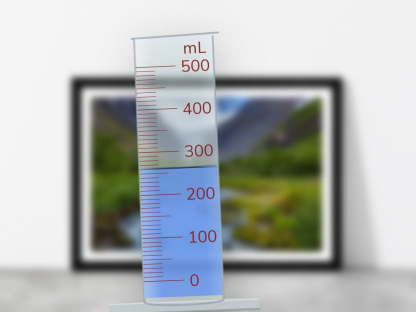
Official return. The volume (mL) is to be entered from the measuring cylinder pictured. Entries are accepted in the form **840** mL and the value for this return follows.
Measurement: **260** mL
